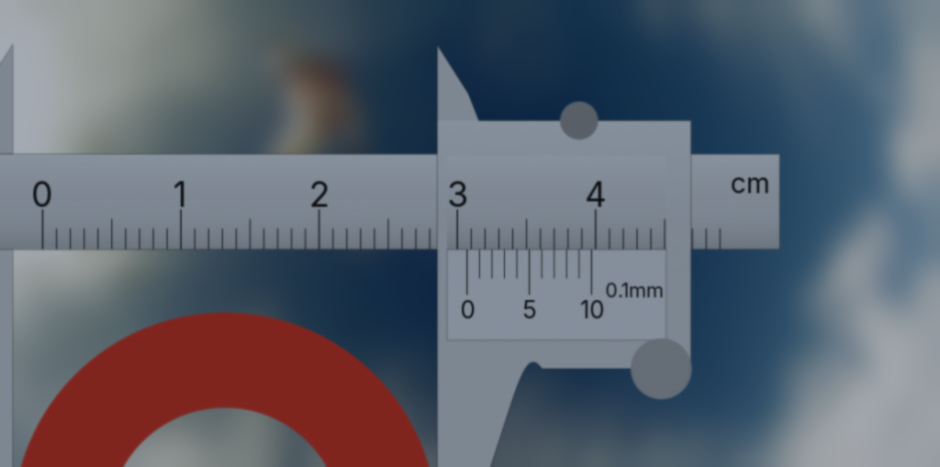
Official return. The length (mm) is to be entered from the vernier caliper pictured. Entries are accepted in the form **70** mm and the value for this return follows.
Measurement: **30.7** mm
